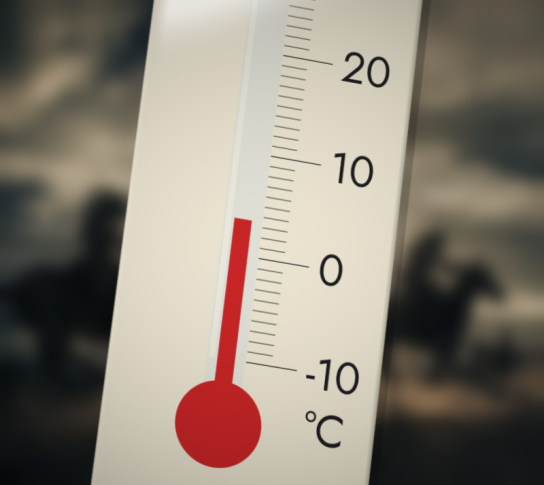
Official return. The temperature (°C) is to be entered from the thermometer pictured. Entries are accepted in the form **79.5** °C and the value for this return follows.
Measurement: **3.5** °C
